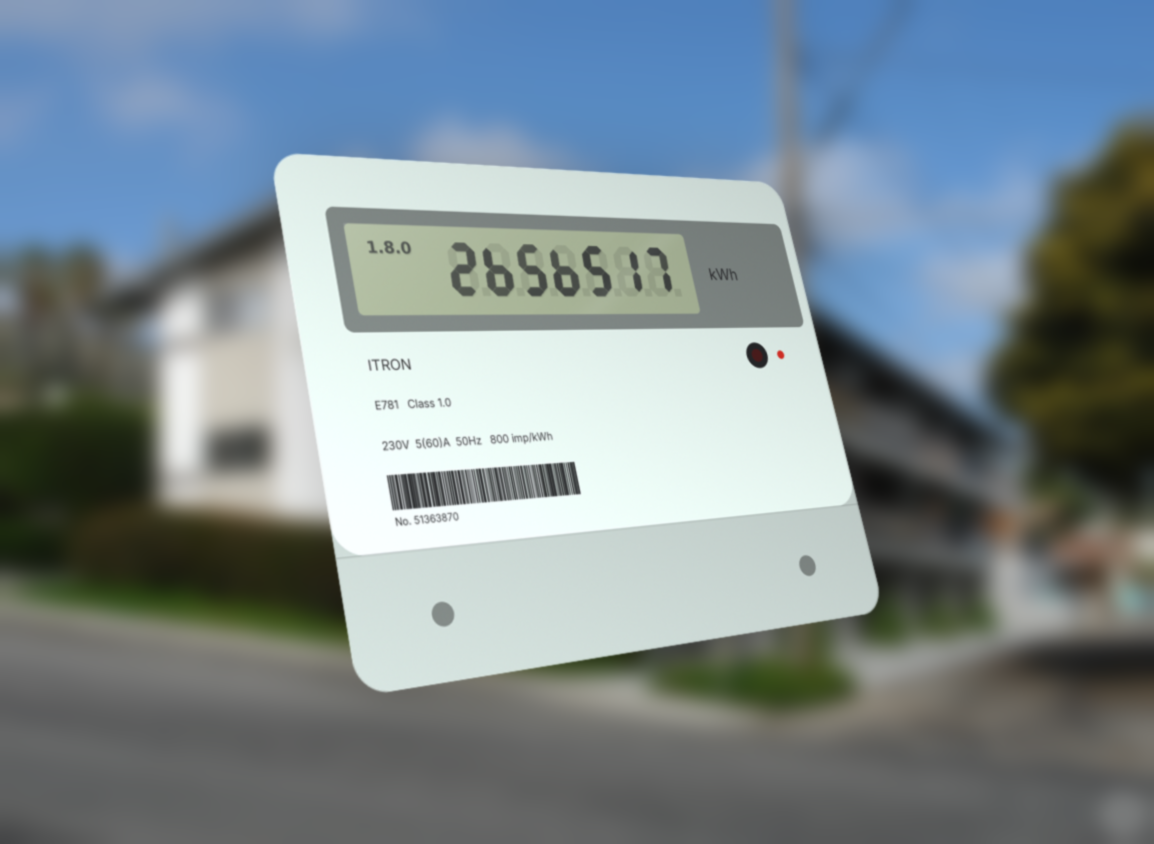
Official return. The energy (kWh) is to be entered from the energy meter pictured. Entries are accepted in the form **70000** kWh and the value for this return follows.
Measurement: **2656517** kWh
